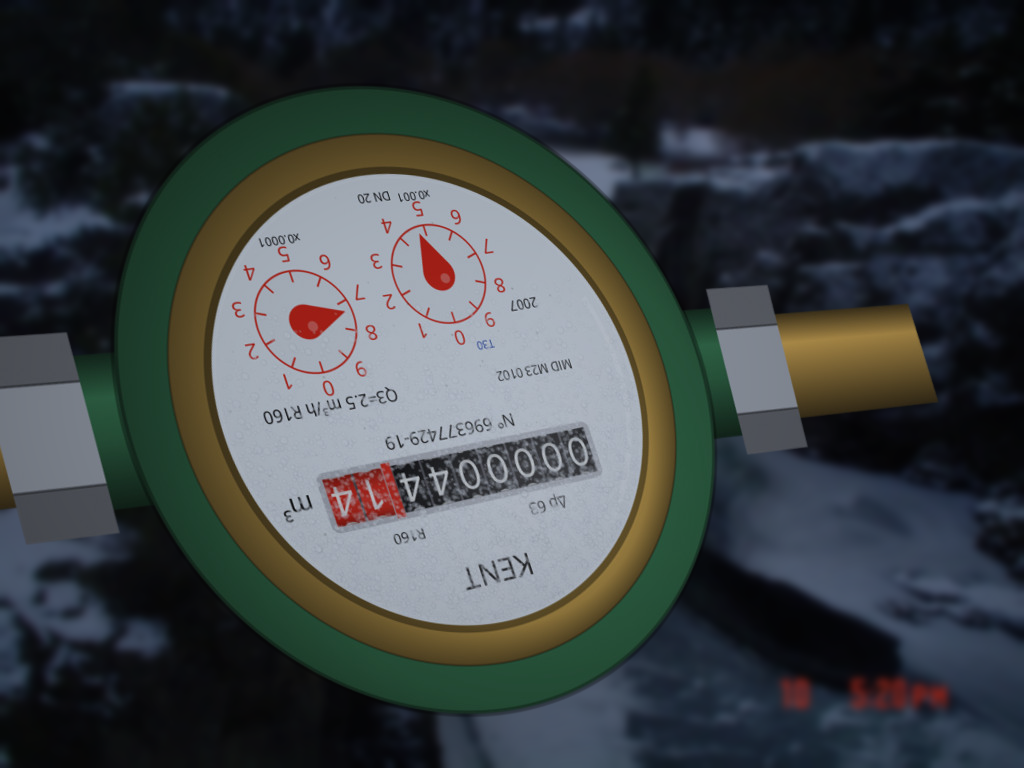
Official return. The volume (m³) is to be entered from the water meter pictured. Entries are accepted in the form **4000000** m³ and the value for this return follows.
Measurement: **44.1447** m³
